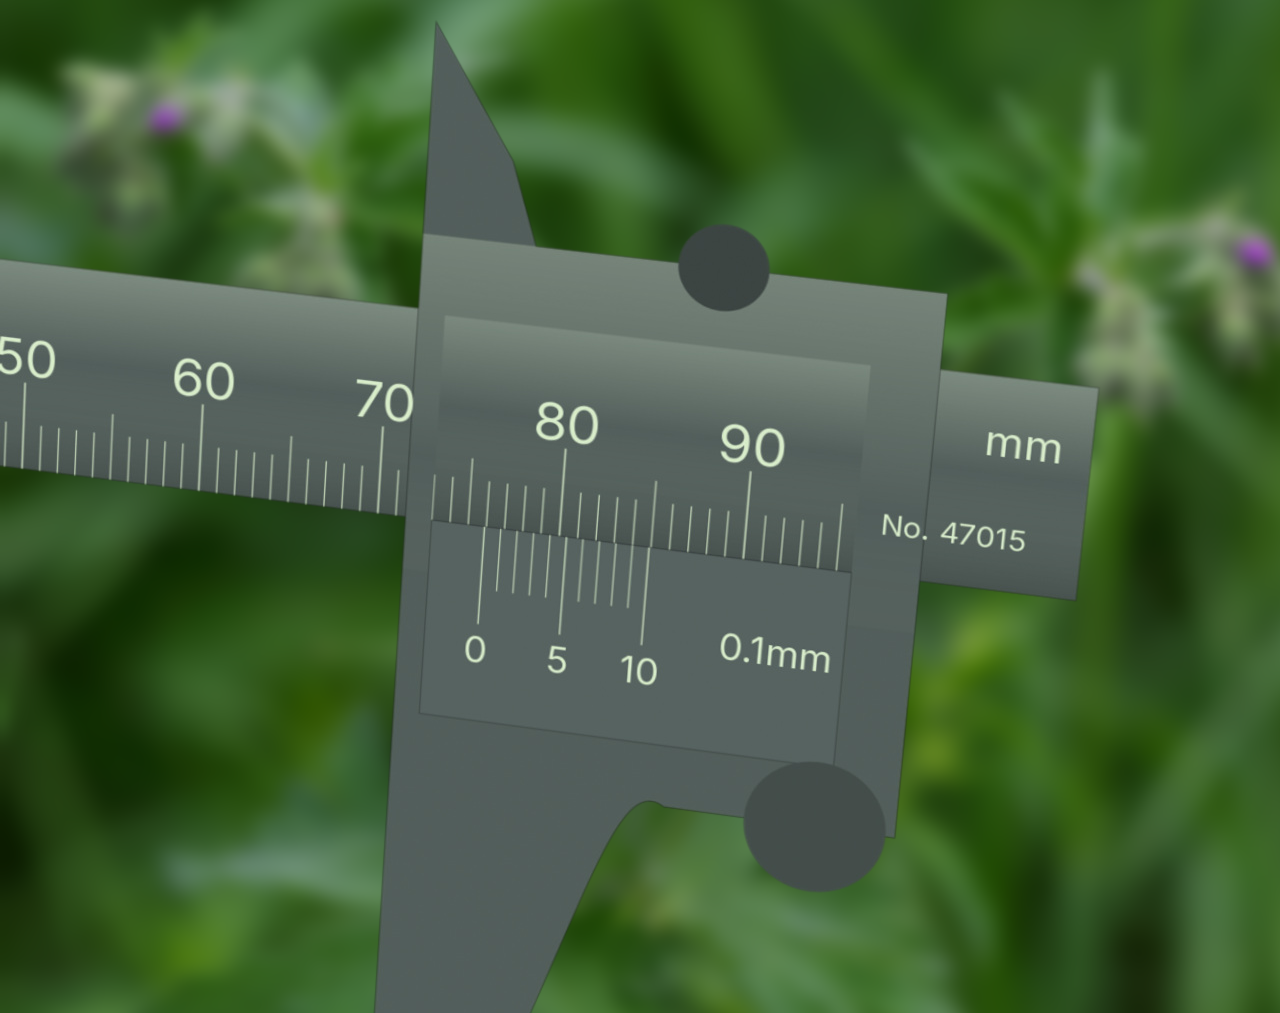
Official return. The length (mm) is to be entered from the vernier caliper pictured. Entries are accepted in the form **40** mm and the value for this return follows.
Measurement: **75.9** mm
